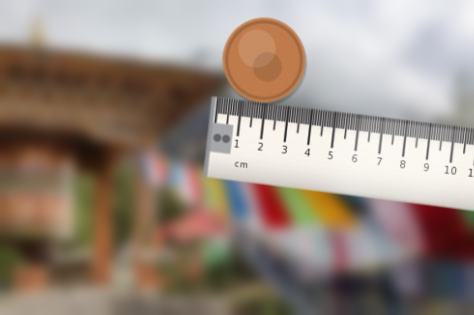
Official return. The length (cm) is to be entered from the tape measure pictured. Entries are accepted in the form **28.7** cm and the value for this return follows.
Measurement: **3.5** cm
